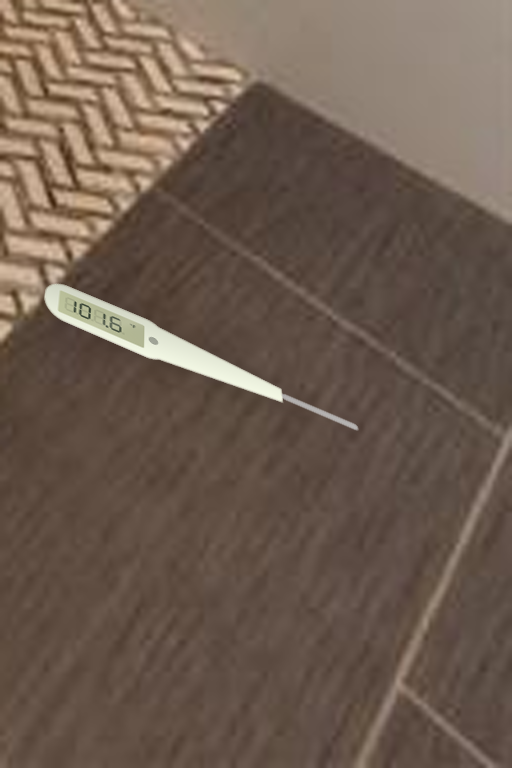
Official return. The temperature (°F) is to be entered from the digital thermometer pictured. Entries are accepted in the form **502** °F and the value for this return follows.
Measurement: **101.6** °F
